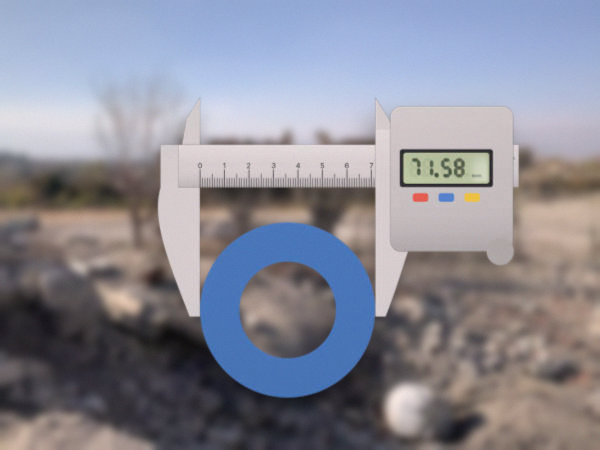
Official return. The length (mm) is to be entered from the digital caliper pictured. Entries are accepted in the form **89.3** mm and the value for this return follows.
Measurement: **71.58** mm
